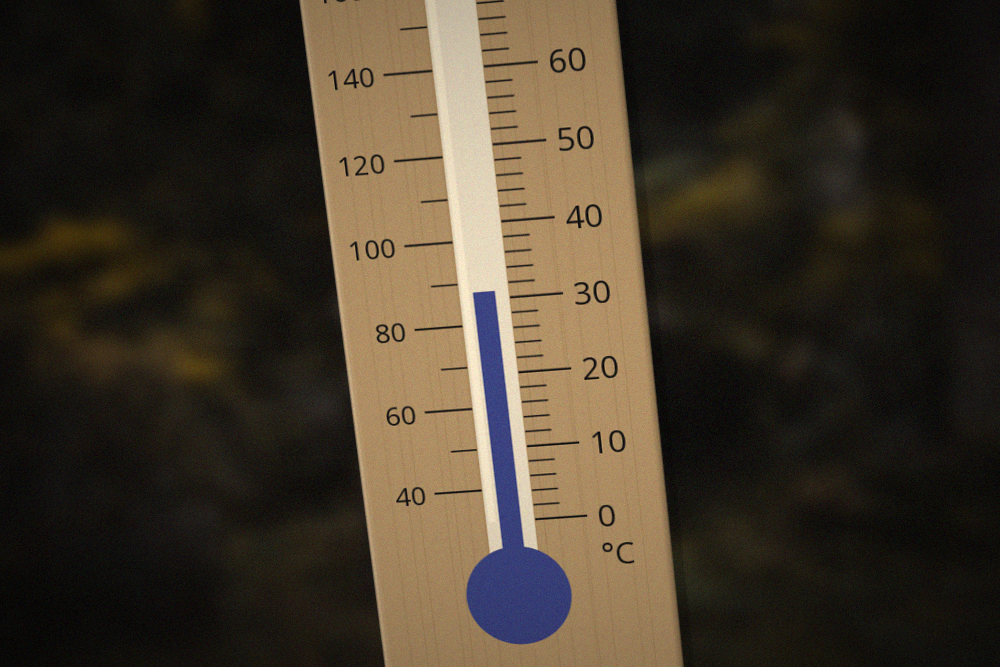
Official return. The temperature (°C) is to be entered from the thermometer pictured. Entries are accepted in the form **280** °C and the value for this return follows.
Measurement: **31** °C
